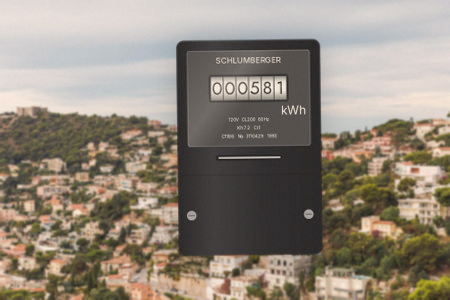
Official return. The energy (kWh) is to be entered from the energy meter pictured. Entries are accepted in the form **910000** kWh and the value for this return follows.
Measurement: **581** kWh
